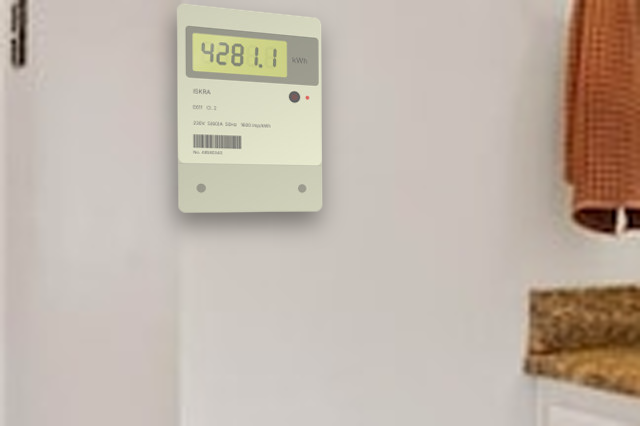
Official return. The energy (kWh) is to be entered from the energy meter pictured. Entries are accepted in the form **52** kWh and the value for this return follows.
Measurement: **4281.1** kWh
